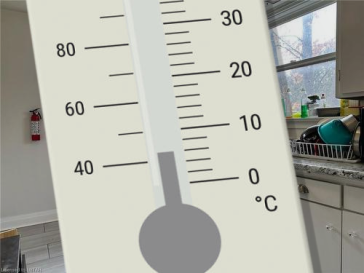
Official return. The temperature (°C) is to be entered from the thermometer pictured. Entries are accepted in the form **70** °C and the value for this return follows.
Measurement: **6** °C
